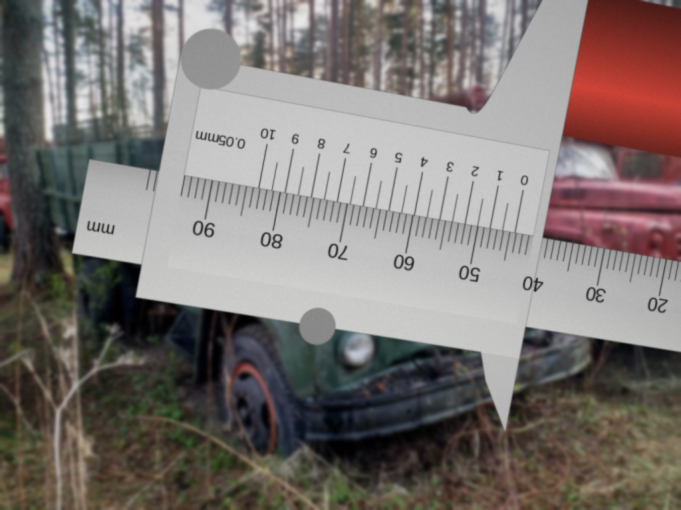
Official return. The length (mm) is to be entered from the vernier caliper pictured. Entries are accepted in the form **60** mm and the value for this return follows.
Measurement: **44.2** mm
